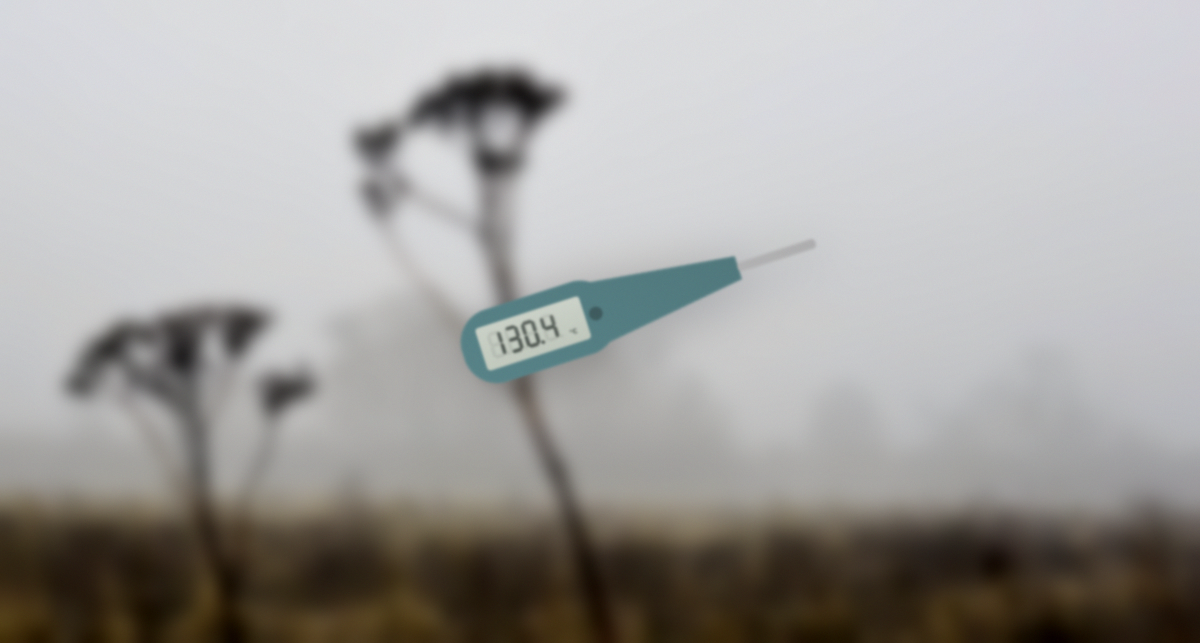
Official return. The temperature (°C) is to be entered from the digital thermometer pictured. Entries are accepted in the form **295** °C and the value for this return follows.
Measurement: **130.4** °C
